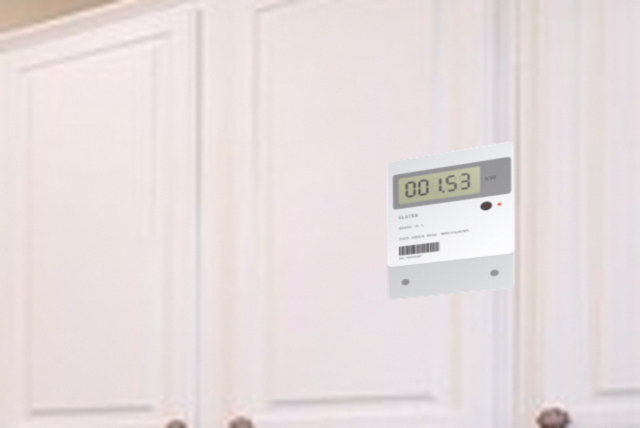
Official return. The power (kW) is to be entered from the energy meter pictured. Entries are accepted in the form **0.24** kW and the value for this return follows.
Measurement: **1.53** kW
